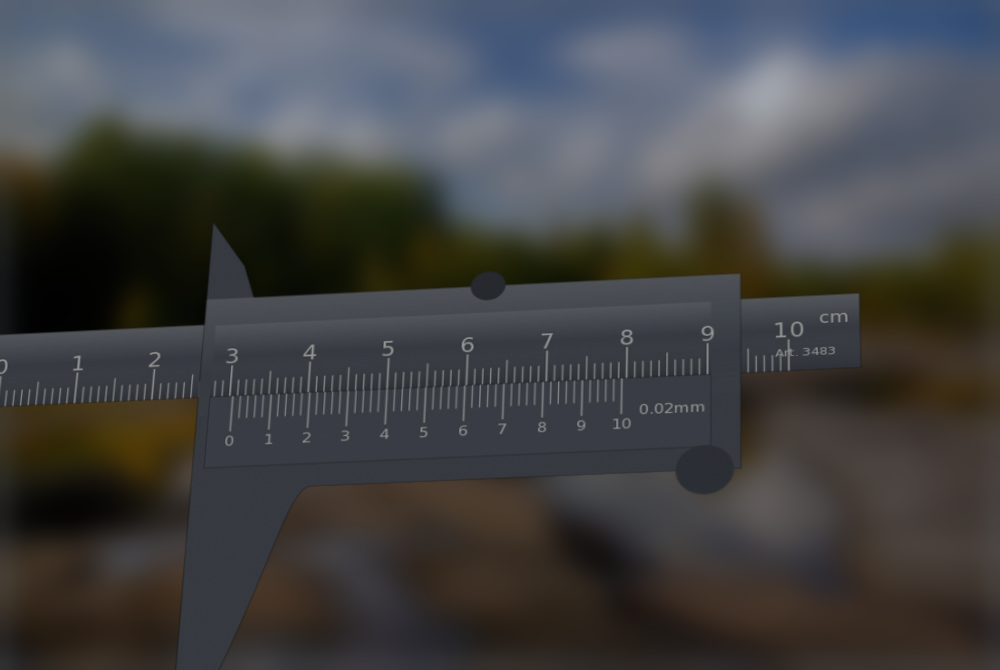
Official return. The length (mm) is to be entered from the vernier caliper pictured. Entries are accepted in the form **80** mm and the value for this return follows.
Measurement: **30.4** mm
